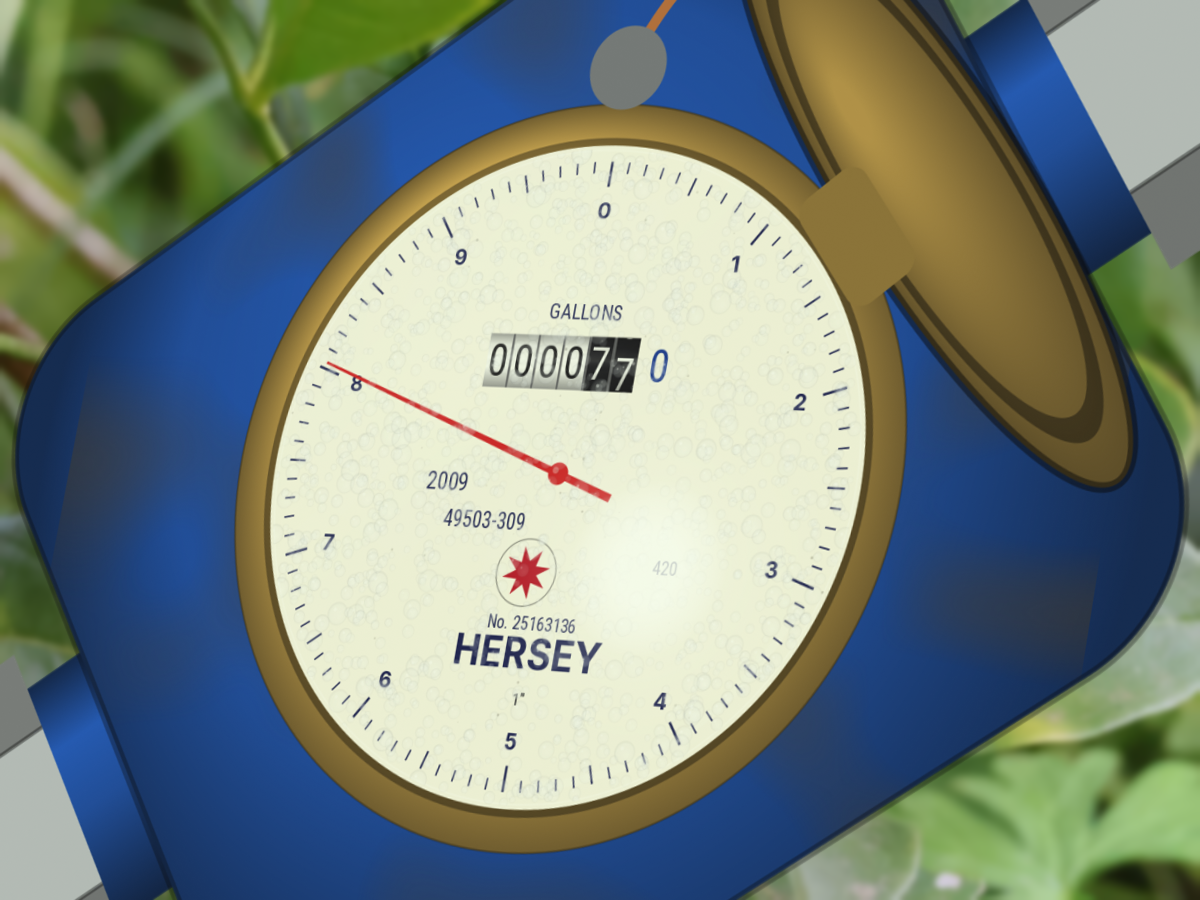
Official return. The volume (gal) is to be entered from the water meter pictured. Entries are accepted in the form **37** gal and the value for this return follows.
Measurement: **768.0** gal
